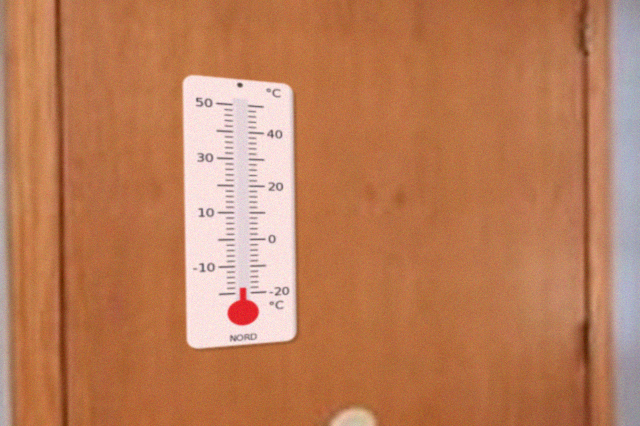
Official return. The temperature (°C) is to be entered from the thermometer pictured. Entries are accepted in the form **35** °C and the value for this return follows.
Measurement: **-18** °C
